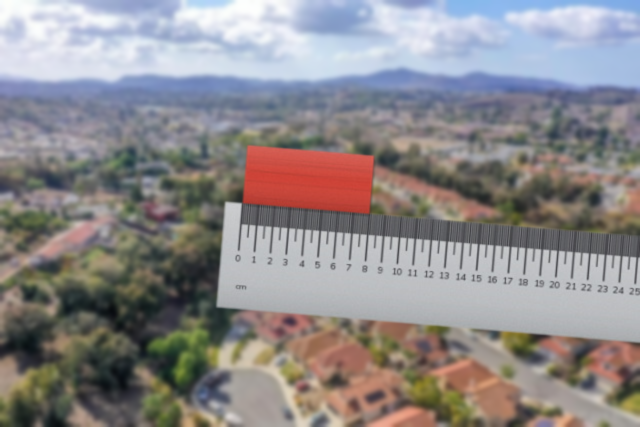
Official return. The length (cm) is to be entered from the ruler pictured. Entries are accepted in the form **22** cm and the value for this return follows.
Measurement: **8** cm
